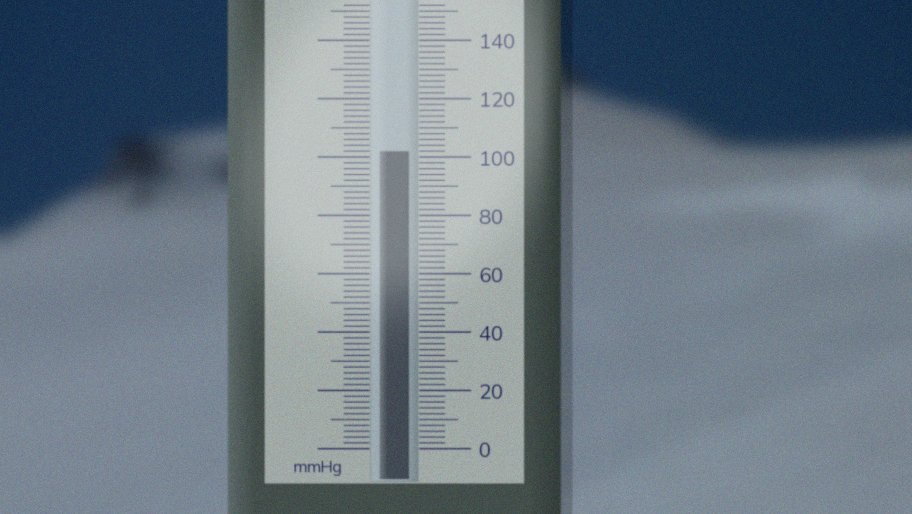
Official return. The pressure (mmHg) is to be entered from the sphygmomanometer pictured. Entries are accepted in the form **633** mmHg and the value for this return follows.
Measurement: **102** mmHg
